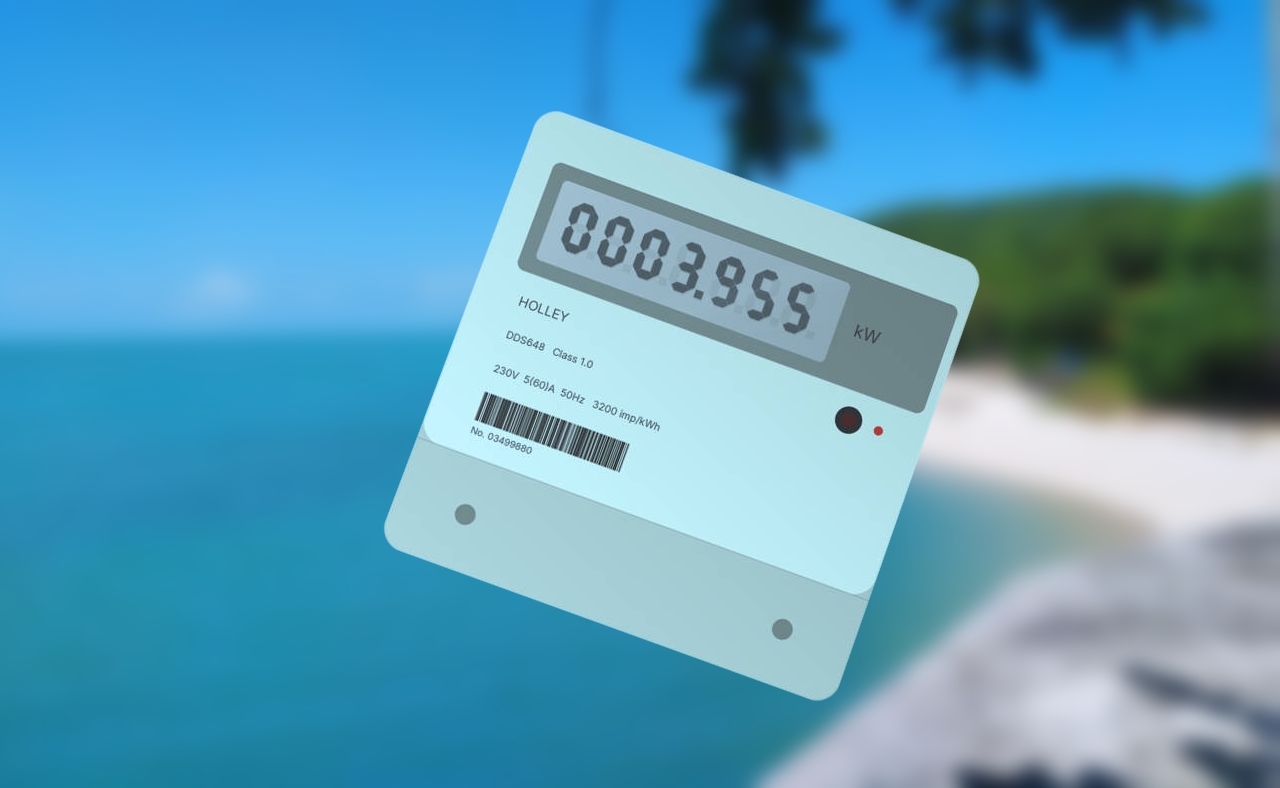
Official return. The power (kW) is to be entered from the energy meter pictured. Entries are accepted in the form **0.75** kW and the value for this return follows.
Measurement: **3.955** kW
